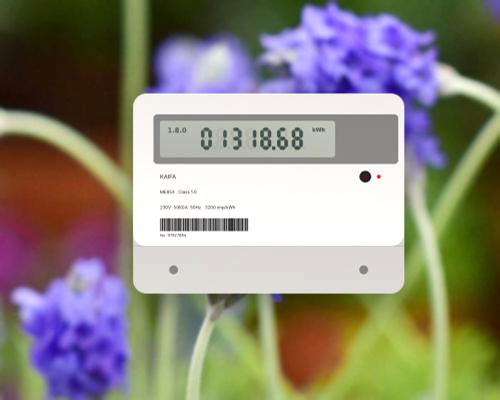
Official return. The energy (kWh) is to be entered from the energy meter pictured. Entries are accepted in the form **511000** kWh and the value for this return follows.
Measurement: **1318.68** kWh
